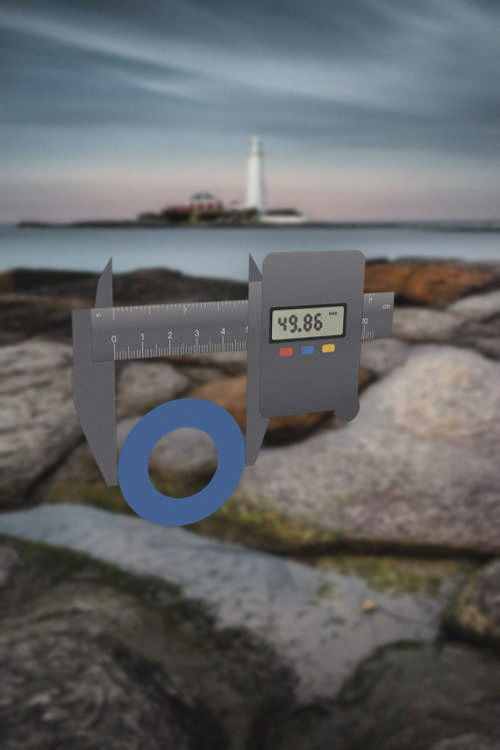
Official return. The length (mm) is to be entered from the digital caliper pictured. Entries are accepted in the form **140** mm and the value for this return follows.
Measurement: **49.86** mm
